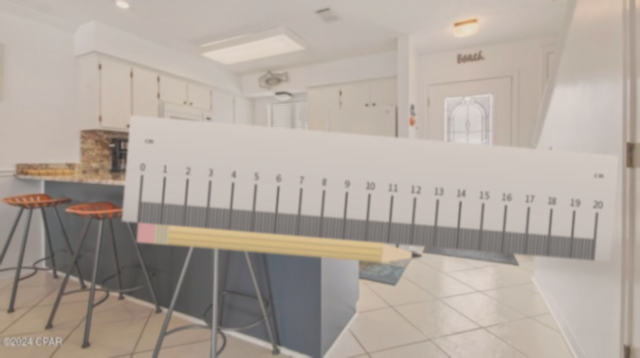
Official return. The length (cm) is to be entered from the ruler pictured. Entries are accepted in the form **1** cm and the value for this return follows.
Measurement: **12.5** cm
